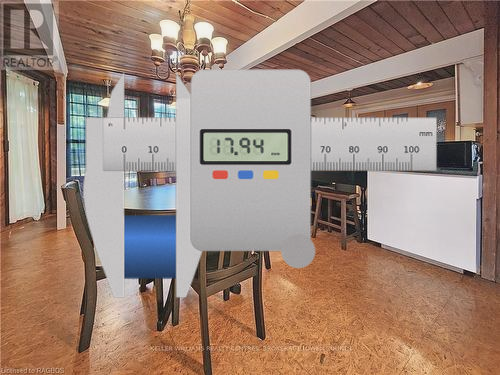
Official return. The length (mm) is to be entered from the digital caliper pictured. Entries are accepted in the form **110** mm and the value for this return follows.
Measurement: **17.94** mm
